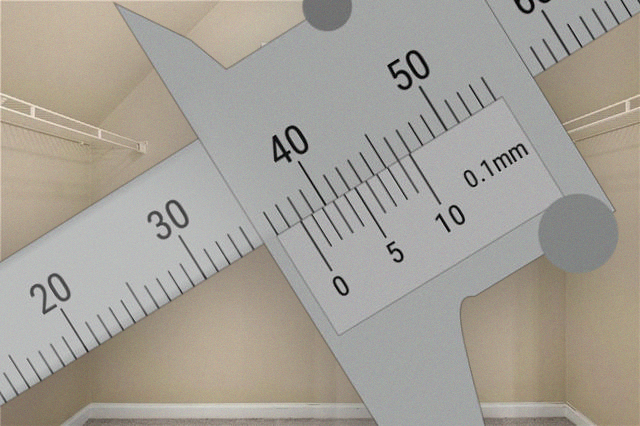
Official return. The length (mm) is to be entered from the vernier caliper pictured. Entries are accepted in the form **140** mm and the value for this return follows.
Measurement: **37.9** mm
